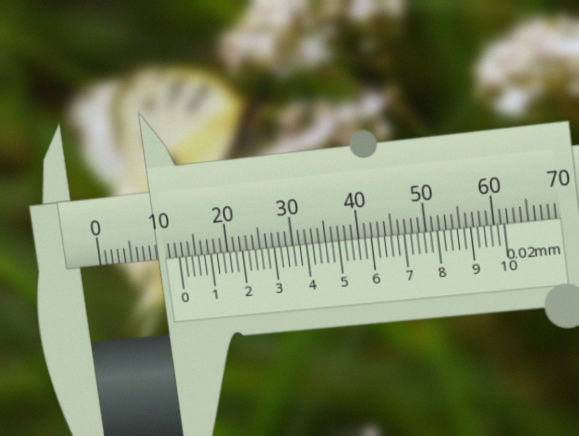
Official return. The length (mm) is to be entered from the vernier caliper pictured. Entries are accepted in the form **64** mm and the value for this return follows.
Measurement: **12.5** mm
